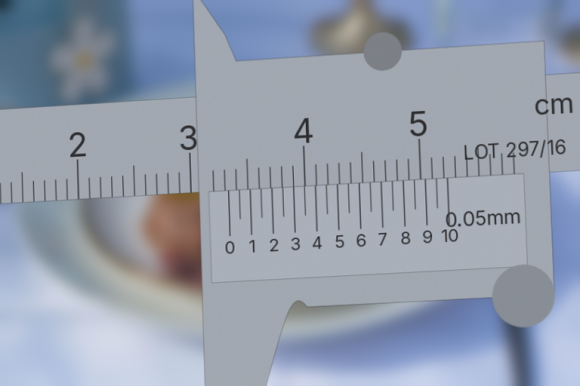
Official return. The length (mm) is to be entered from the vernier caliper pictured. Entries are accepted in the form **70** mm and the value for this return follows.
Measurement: **33.3** mm
